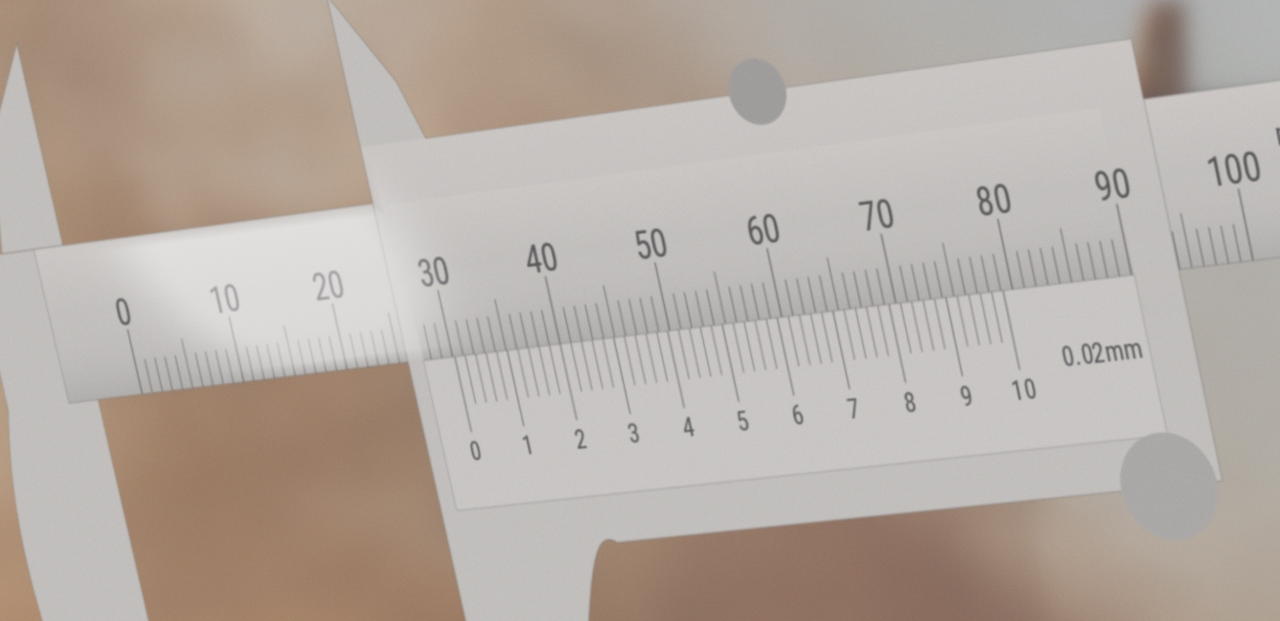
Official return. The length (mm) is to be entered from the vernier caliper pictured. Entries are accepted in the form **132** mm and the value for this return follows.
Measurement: **30.2** mm
